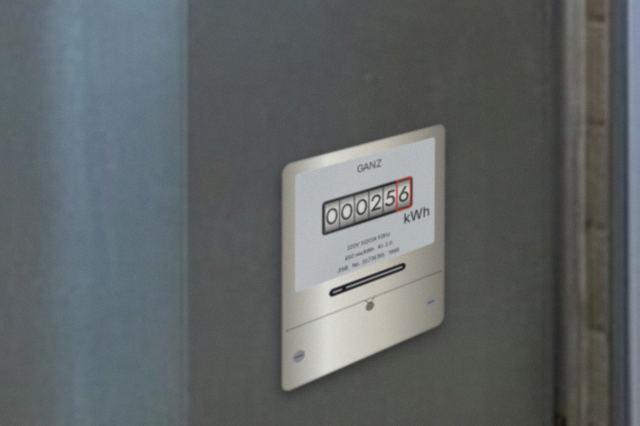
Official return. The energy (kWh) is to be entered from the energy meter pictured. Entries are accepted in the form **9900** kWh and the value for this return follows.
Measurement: **25.6** kWh
